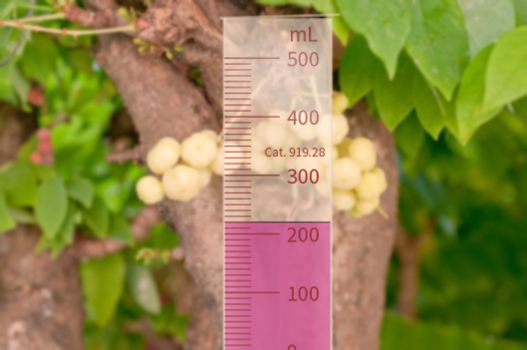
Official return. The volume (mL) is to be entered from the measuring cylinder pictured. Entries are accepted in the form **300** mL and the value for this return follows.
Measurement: **220** mL
